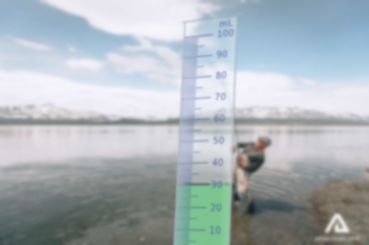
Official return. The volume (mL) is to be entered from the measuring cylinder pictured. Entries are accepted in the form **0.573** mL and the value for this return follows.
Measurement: **30** mL
